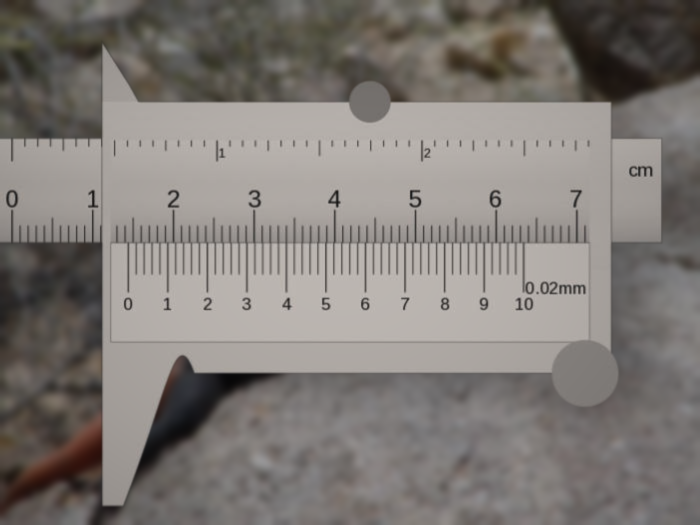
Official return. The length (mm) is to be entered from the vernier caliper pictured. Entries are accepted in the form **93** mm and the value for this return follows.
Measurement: **14.4** mm
